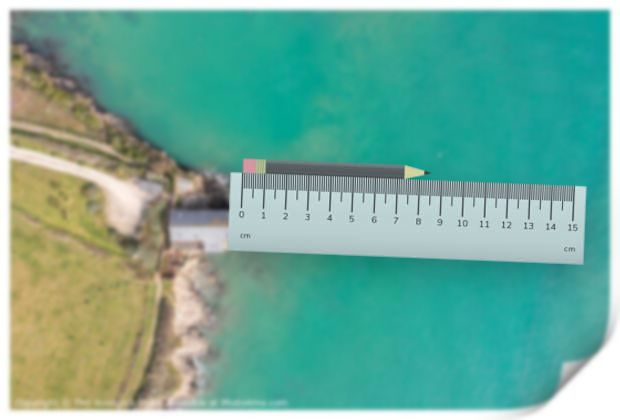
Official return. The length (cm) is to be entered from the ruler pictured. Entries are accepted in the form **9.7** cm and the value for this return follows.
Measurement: **8.5** cm
